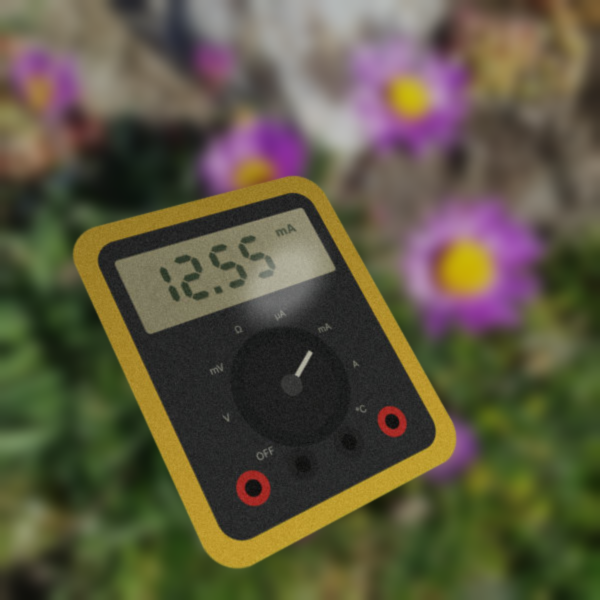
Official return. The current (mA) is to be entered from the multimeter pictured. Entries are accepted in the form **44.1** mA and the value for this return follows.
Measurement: **12.55** mA
